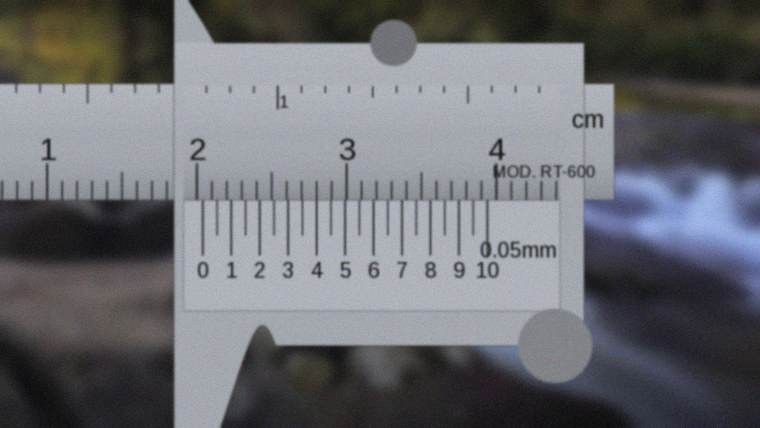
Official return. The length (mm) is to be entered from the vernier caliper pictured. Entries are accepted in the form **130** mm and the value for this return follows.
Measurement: **20.4** mm
